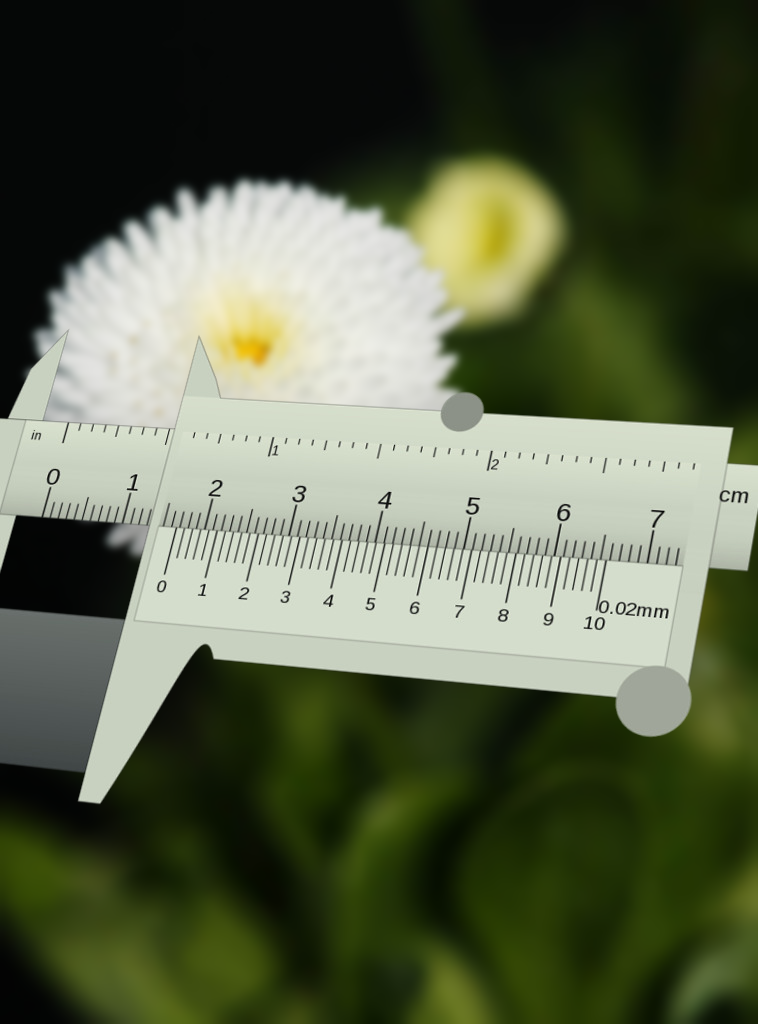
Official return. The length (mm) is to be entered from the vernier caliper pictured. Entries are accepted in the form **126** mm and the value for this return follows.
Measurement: **16.6** mm
